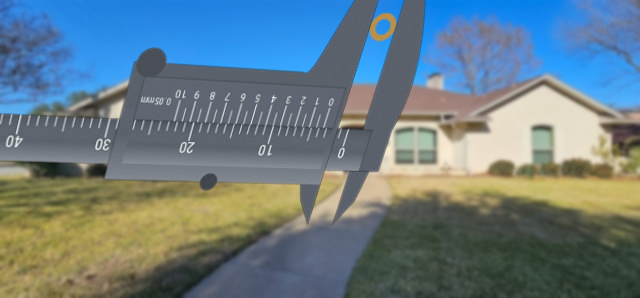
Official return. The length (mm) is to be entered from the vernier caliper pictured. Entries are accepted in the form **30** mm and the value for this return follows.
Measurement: **3.4** mm
